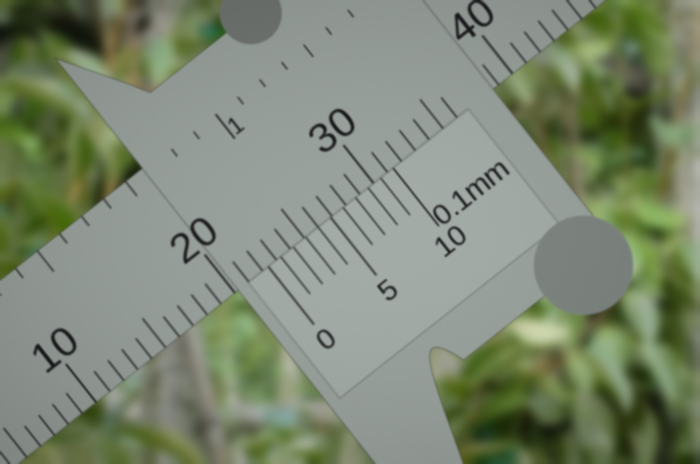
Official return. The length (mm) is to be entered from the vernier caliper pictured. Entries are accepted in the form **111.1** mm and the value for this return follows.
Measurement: **22.4** mm
